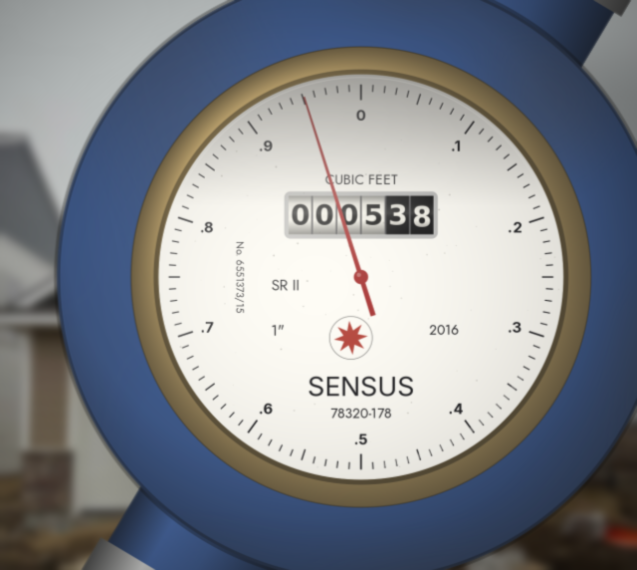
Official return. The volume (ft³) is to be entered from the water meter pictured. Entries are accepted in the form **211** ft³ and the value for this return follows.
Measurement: **537.95** ft³
